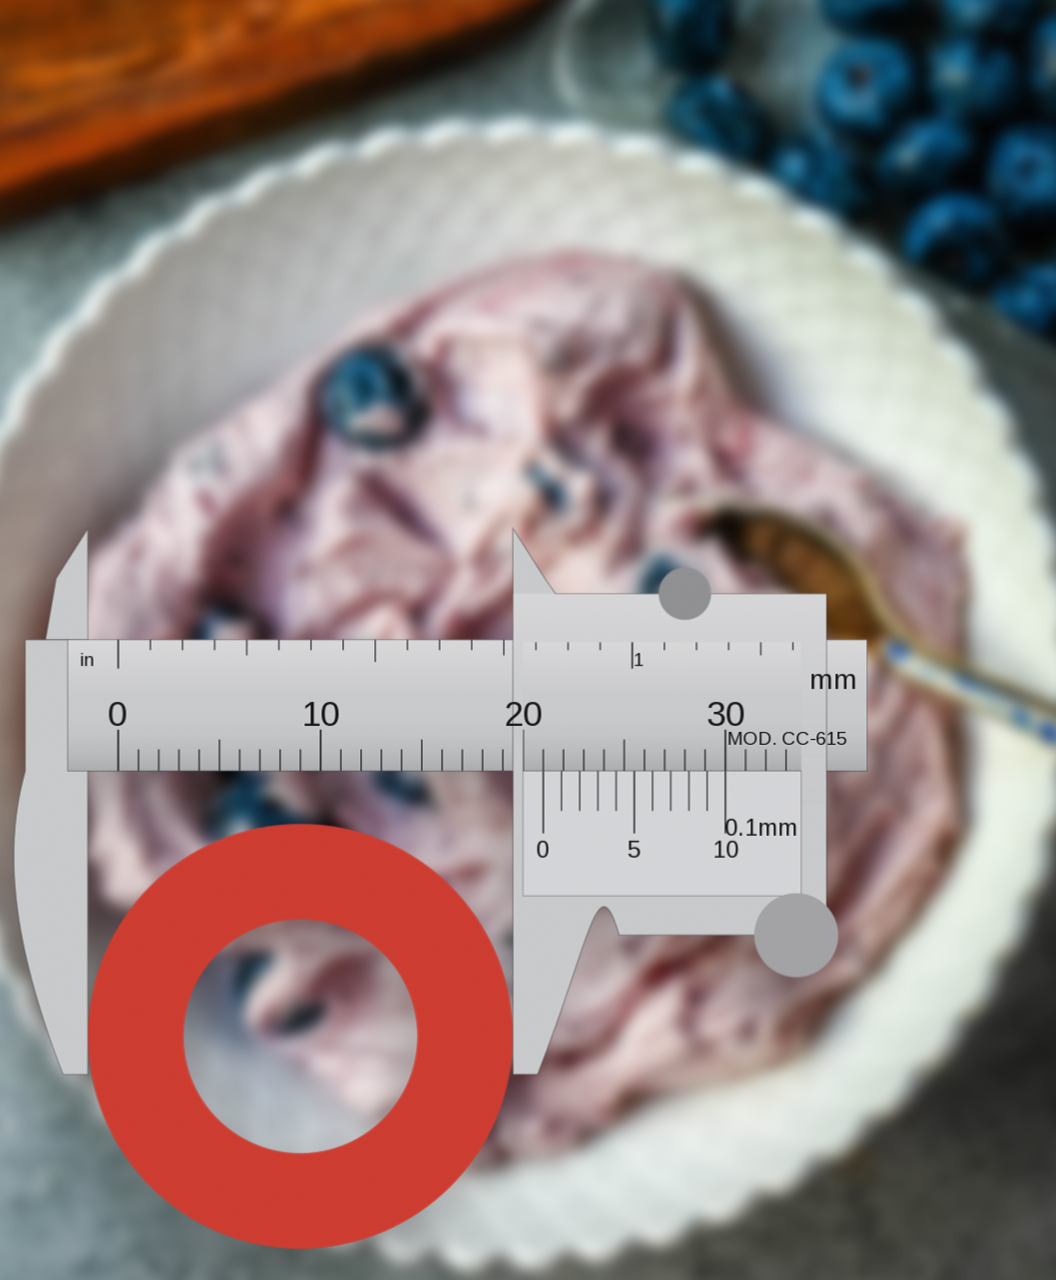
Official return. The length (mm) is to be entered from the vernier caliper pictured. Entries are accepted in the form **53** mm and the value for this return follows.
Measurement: **21.0** mm
